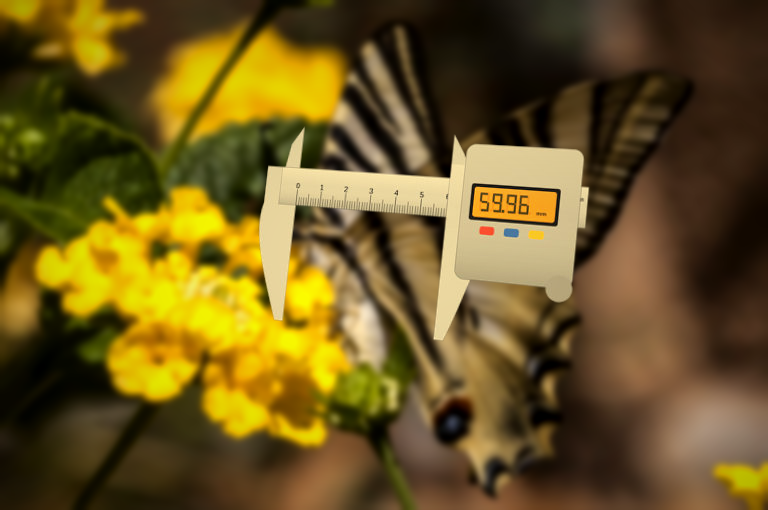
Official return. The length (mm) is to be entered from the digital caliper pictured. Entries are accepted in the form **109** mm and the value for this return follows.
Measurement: **59.96** mm
